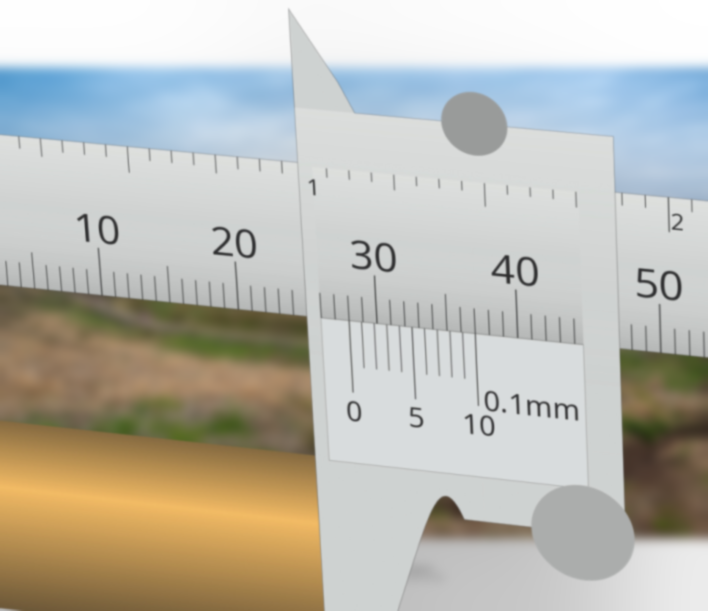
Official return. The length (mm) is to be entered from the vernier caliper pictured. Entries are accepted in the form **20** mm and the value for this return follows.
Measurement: **28.0** mm
